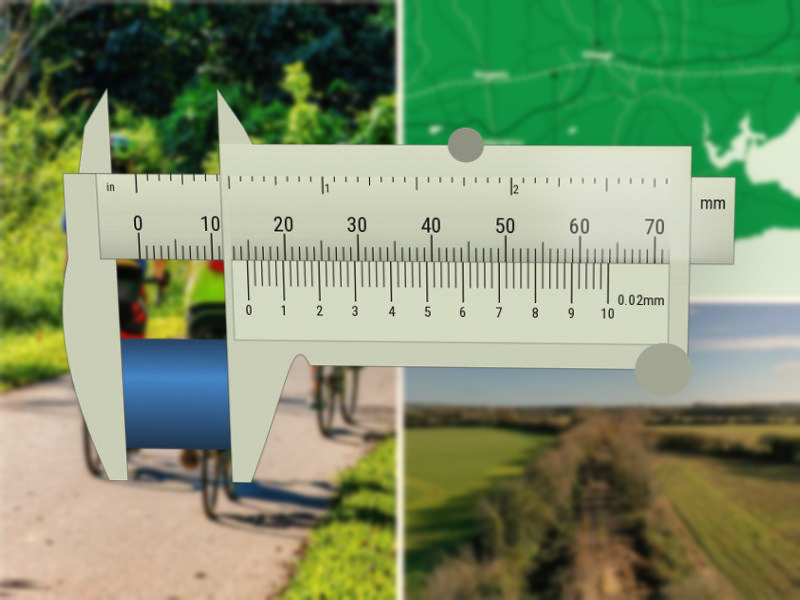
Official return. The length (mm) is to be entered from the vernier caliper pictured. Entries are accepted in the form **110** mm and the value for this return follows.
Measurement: **14.8** mm
